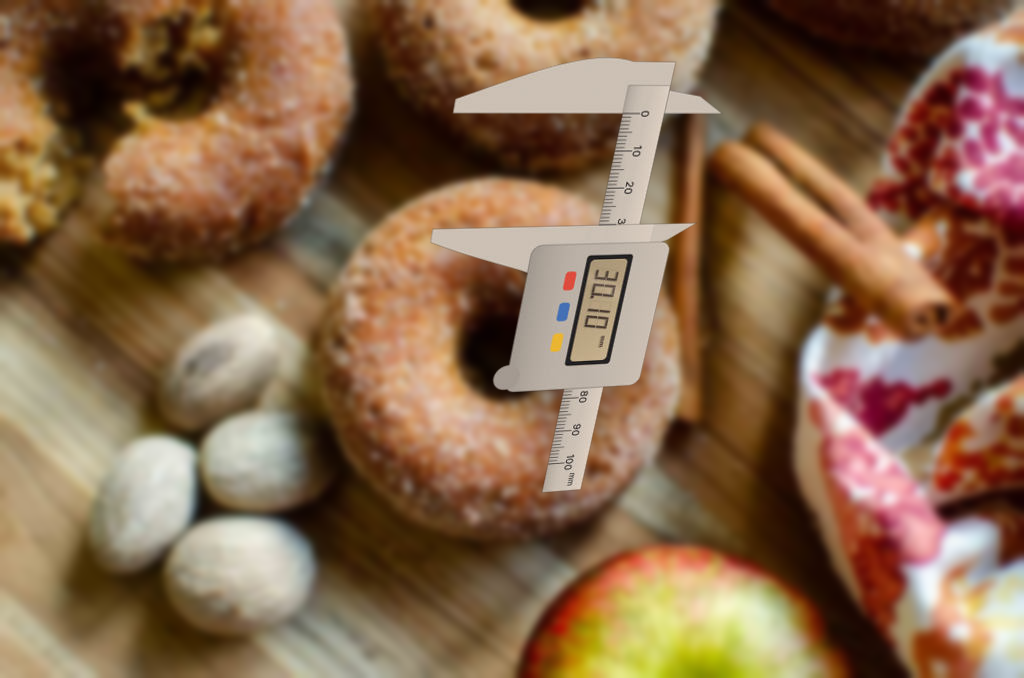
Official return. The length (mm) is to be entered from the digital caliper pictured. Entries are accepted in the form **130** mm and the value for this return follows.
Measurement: **30.10** mm
